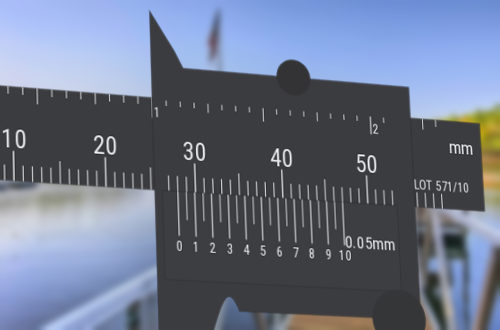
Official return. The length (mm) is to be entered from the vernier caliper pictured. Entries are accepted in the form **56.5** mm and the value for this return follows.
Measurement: **28.0** mm
